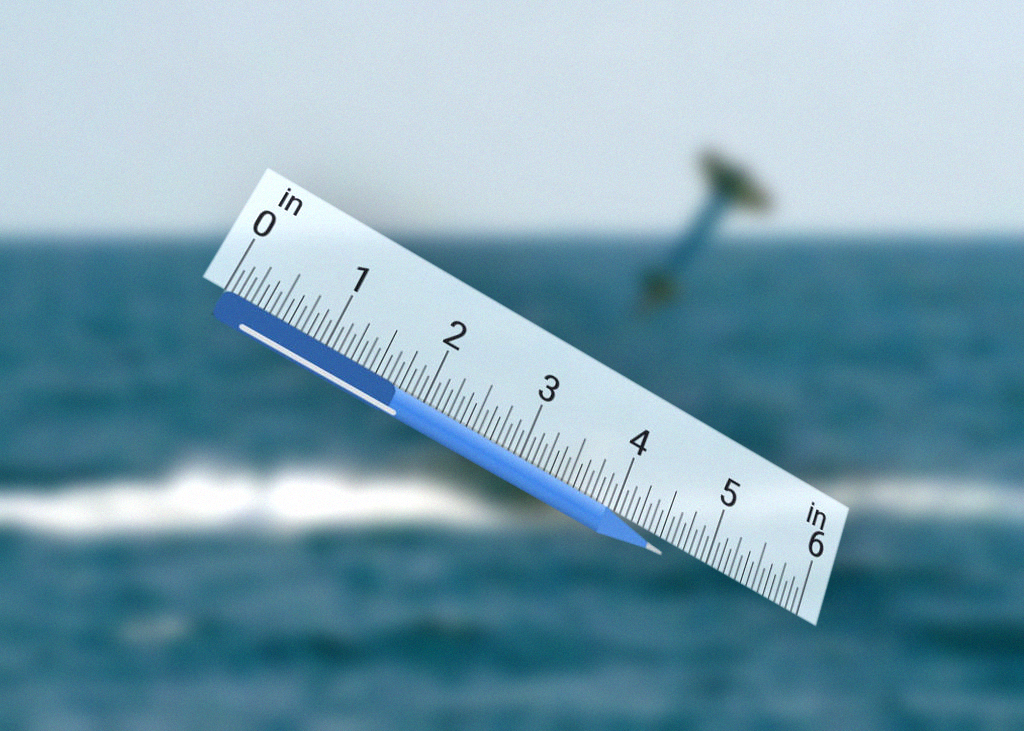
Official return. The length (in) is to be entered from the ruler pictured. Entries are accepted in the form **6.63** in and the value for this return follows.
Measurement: **4.5625** in
